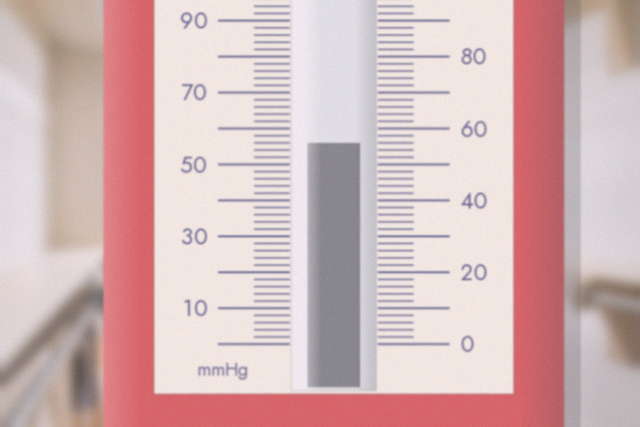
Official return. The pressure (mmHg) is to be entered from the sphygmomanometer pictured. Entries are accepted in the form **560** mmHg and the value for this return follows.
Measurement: **56** mmHg
